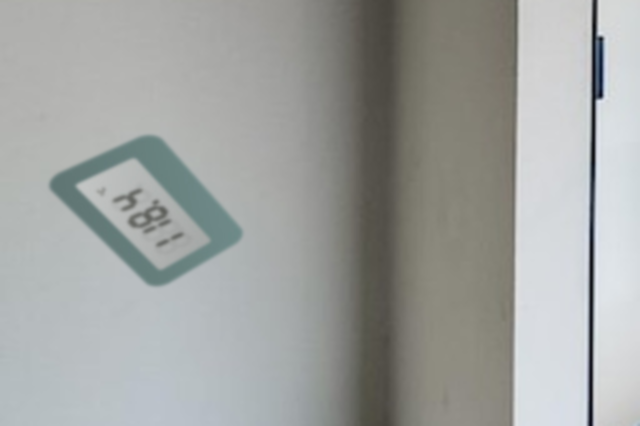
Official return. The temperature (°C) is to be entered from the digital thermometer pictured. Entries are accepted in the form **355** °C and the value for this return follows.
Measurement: **118.4** °C
